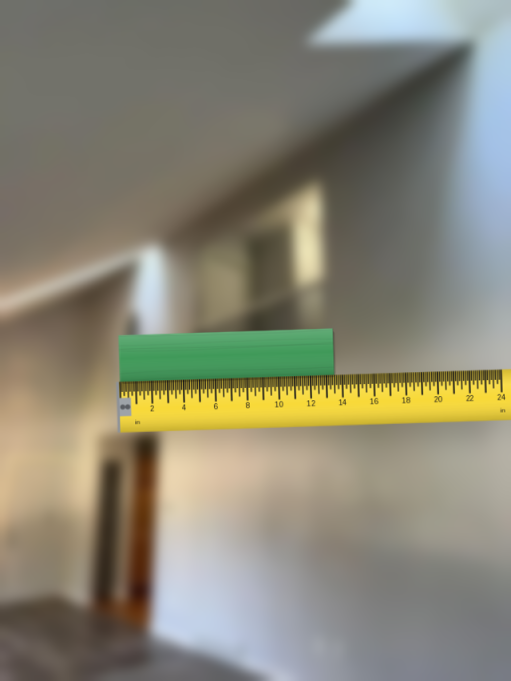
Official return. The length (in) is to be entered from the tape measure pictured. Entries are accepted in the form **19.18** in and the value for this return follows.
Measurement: **13.5** in
